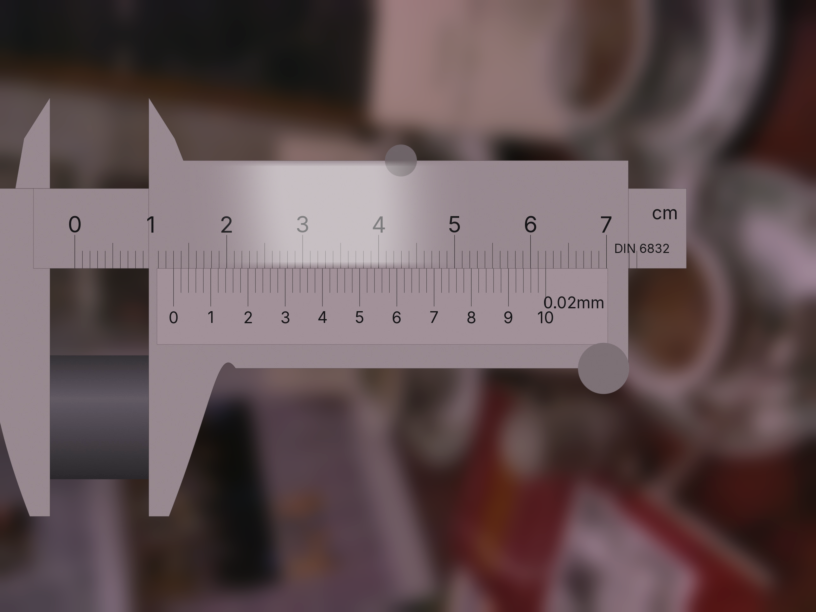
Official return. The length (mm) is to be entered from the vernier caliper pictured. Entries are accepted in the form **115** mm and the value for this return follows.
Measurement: **13.0** mm
